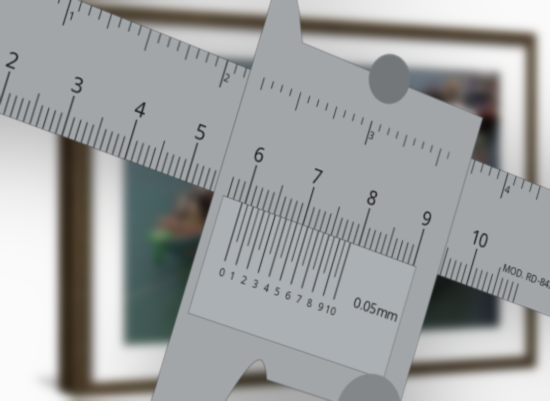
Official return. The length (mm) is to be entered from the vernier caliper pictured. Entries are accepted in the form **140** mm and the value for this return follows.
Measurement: **59.5** mm
